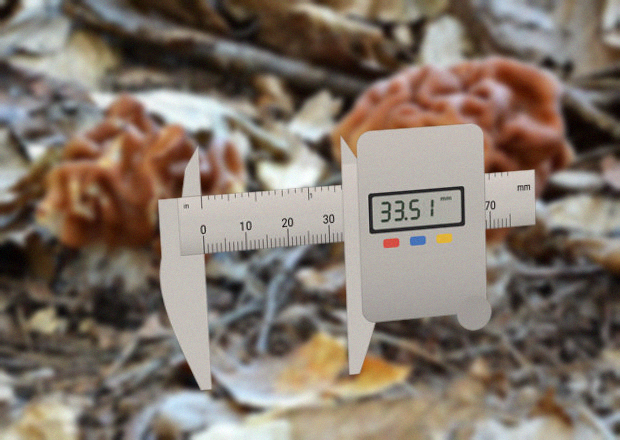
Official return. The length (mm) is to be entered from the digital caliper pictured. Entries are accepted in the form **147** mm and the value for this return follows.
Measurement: **33.51** mm
